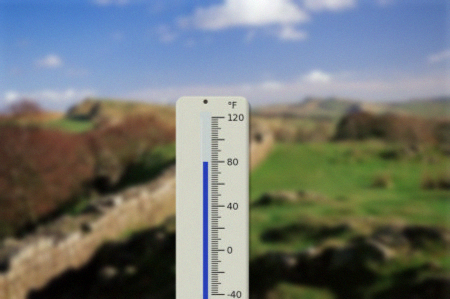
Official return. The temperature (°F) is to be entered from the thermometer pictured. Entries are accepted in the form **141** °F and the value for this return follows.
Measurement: **80** °F
